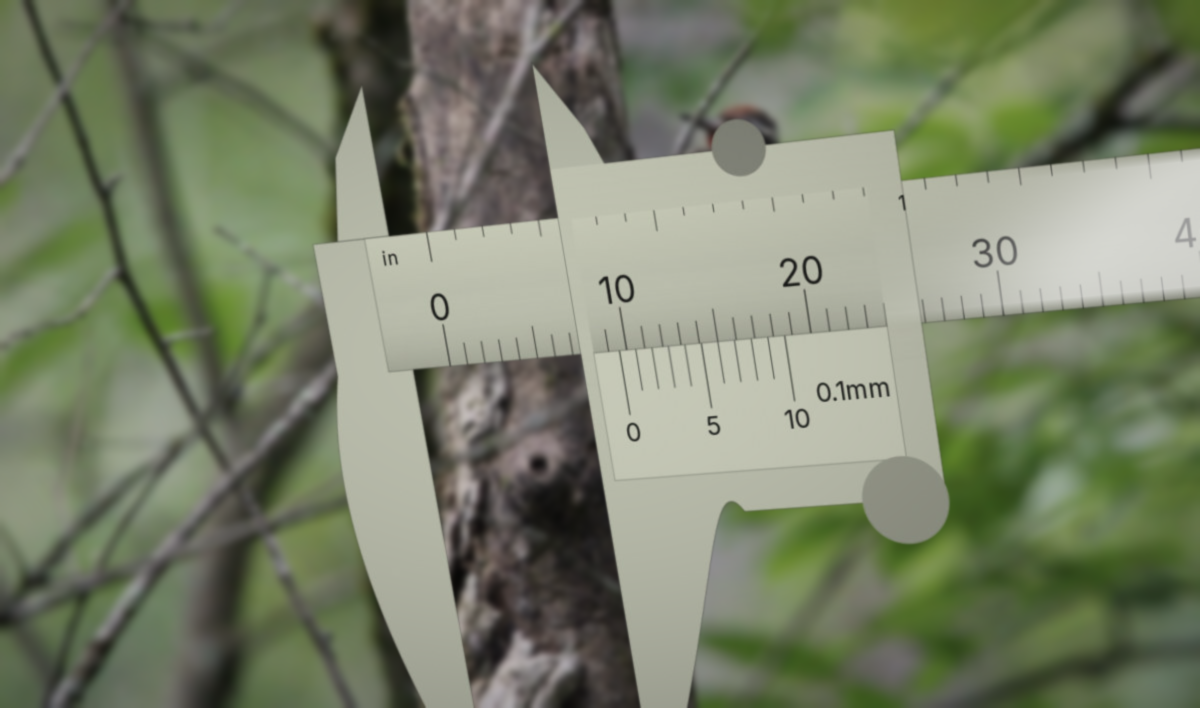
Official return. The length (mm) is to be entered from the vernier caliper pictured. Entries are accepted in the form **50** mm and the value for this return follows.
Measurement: **9.6** mm
